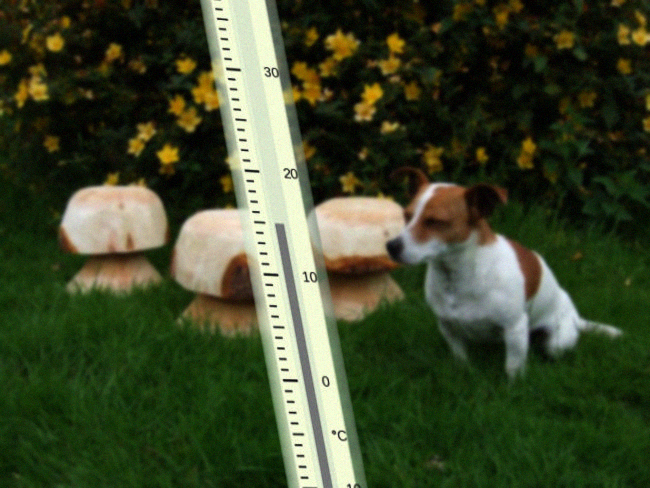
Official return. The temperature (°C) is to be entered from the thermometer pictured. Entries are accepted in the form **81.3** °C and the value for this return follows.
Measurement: **15** °C
